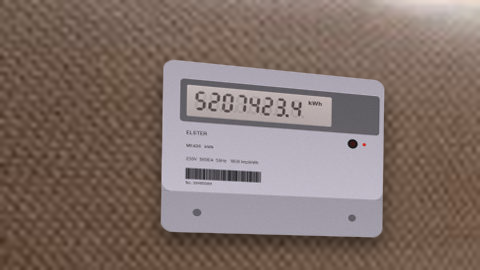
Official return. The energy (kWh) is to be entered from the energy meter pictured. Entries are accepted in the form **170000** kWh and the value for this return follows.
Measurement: **5207423.4** kWh
